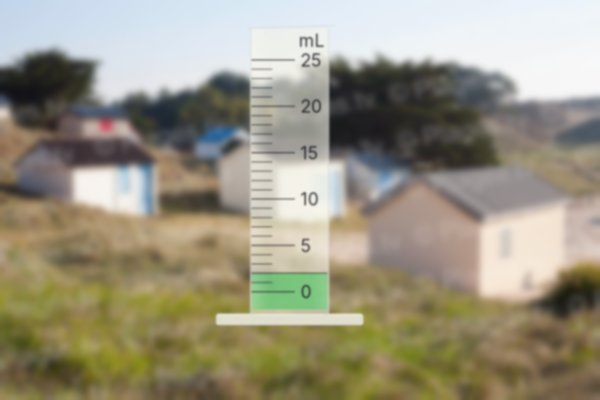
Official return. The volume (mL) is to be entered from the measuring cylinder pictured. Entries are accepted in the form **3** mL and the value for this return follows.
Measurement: **2** mL
